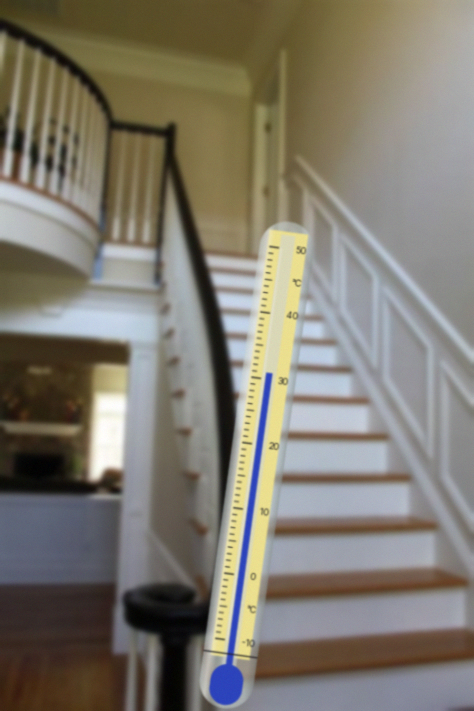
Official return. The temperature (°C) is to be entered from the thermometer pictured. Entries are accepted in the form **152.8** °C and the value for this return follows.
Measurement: **31** °C
